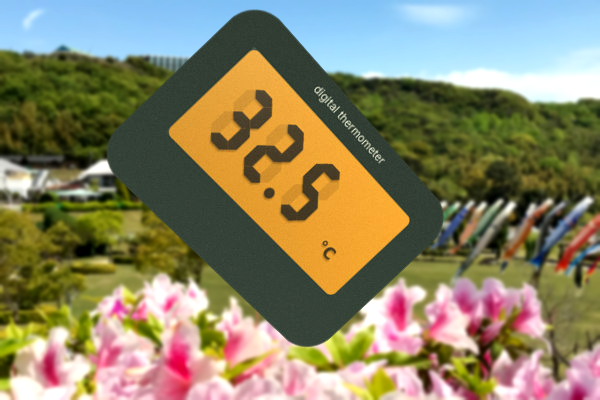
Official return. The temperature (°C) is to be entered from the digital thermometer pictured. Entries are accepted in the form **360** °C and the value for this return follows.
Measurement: **32.5** °C
